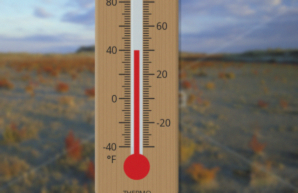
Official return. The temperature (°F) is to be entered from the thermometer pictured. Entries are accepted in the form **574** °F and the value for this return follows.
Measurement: **40** °F
